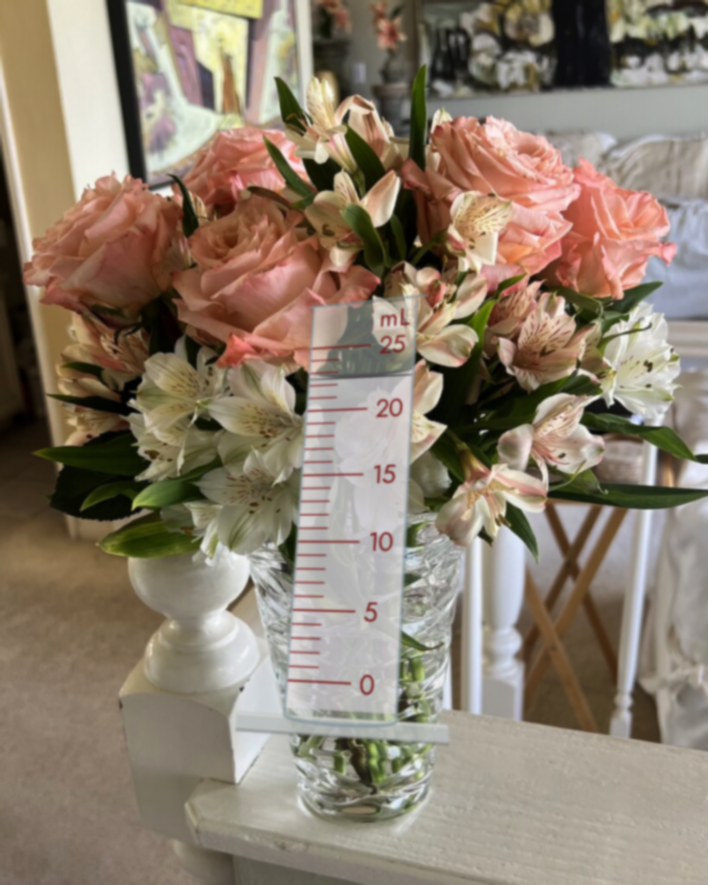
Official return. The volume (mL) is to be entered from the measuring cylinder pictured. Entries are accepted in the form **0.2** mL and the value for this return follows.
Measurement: **22.5** mL
